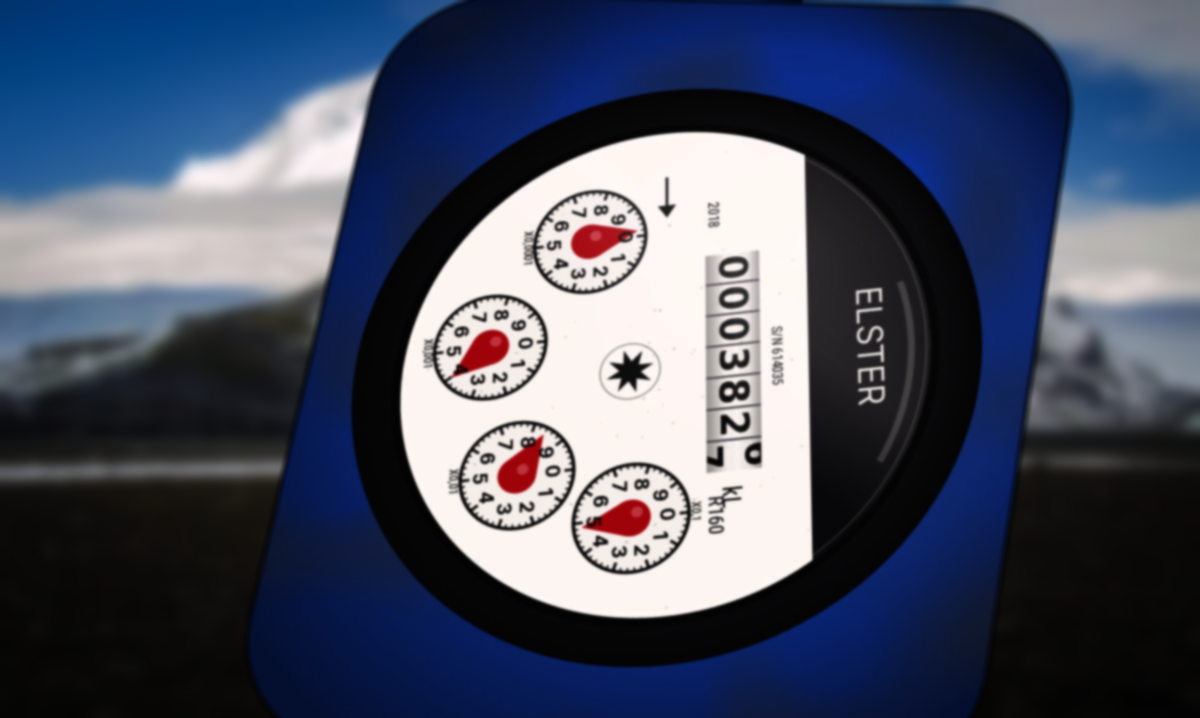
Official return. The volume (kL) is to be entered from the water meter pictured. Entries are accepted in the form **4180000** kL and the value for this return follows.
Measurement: **3826.4839** kL
